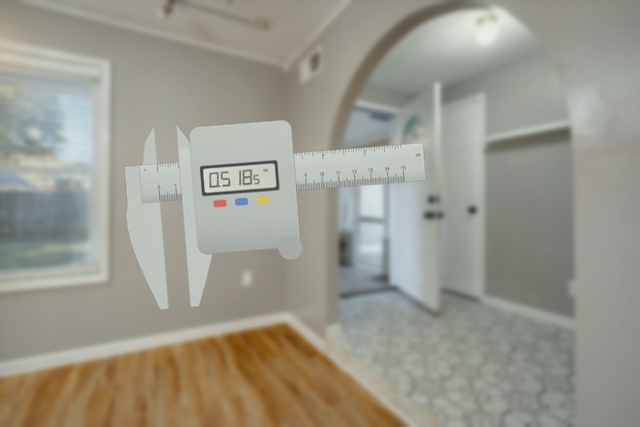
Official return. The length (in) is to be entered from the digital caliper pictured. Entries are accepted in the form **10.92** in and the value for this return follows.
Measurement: **0.5185** in
